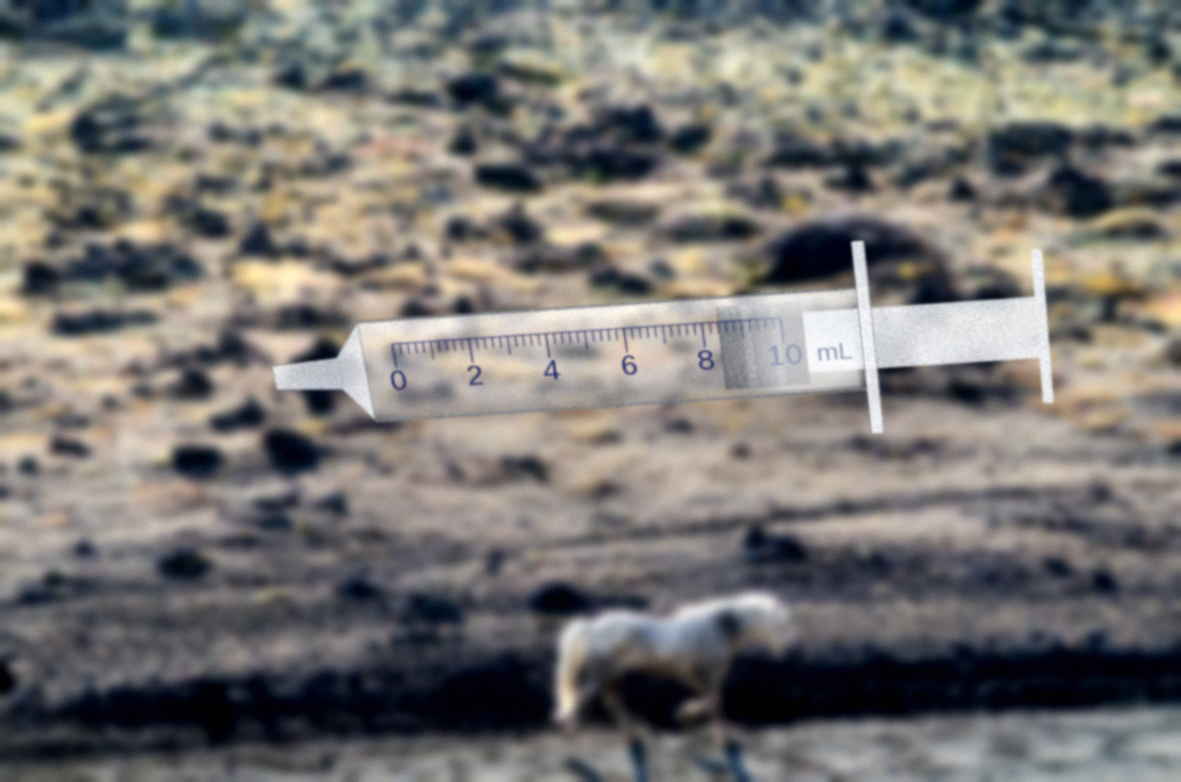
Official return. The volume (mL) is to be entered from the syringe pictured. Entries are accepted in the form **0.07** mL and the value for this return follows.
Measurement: **8.4** mL
